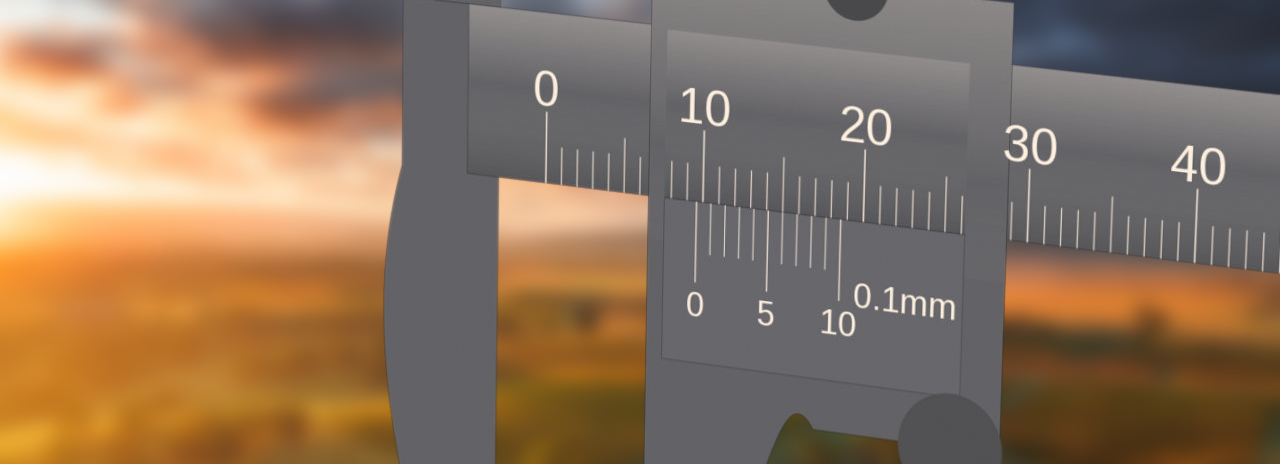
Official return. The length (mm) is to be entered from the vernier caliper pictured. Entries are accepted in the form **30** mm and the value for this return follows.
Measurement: **9.6** mm
